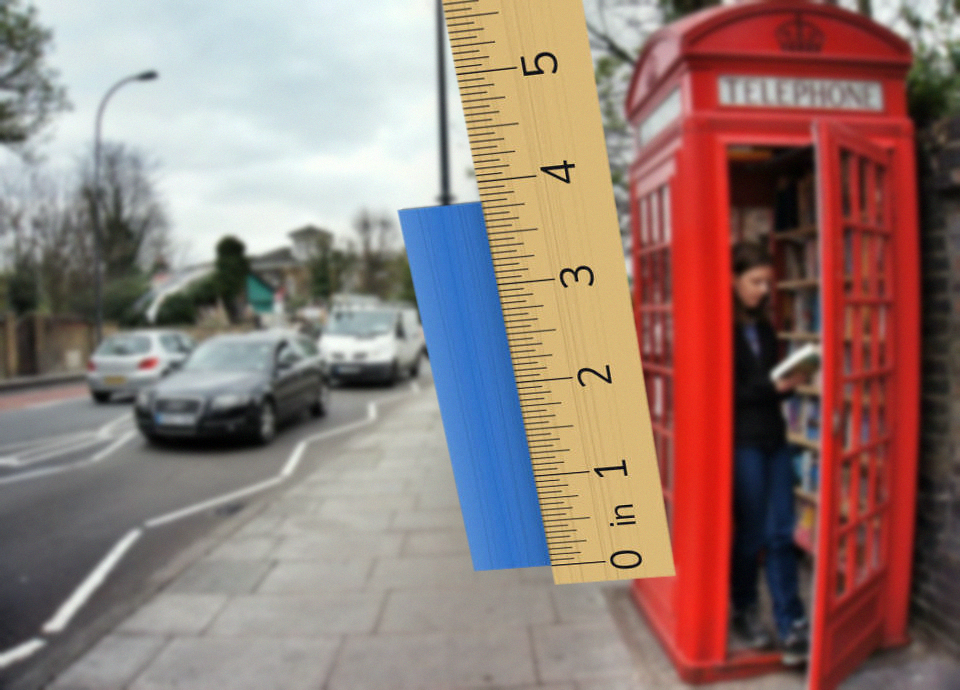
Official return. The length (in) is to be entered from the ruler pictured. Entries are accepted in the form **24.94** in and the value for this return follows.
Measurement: **3.8125** in
